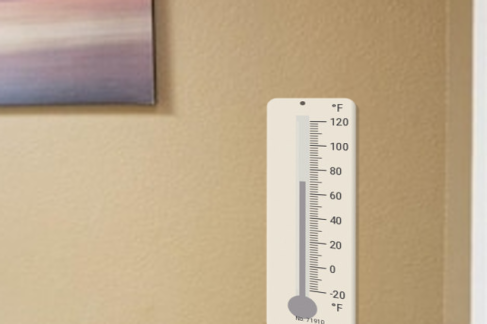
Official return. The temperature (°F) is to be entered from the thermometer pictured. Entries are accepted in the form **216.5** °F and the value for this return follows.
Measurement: **70** °F
